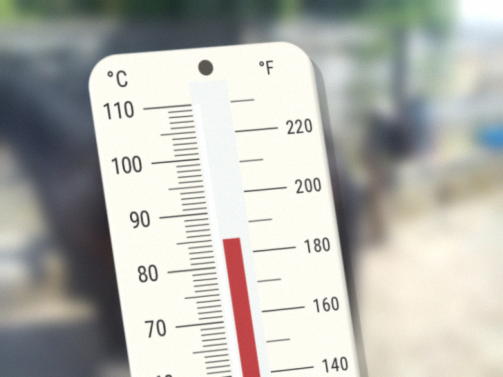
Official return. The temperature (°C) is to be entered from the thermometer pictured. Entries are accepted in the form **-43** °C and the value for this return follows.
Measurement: **85** °C
